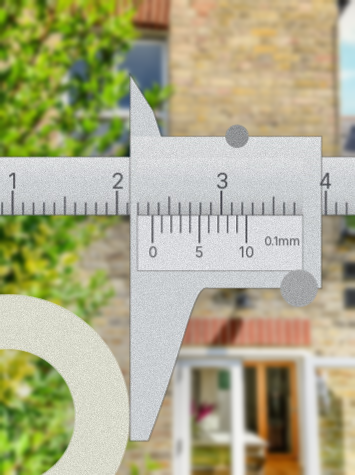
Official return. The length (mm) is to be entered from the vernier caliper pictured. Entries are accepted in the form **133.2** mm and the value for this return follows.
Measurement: **23.4** mm
